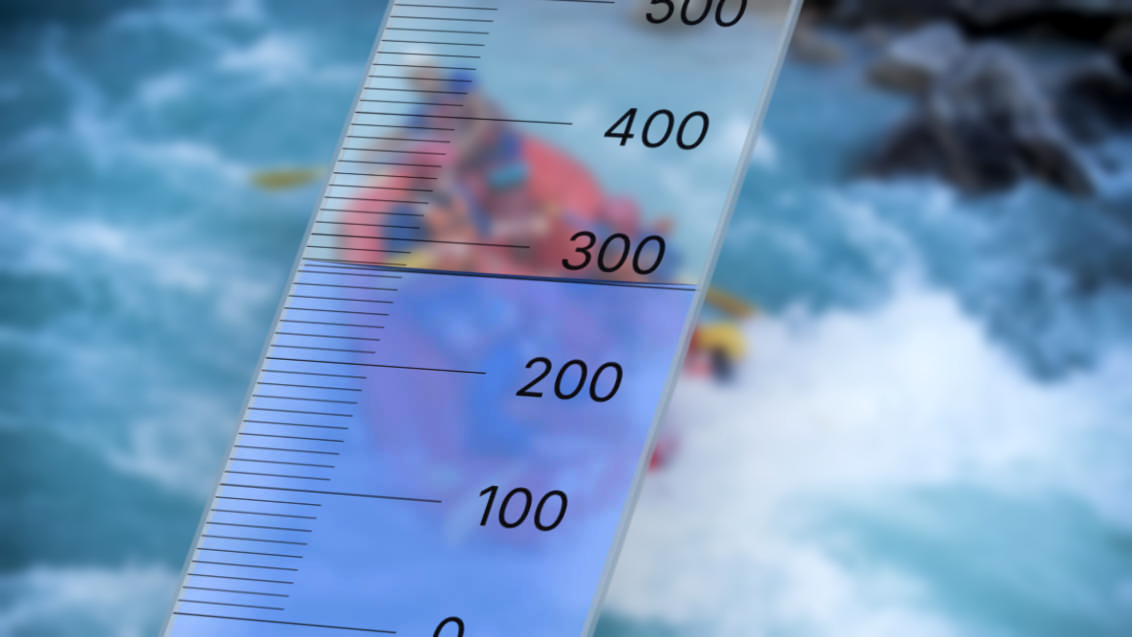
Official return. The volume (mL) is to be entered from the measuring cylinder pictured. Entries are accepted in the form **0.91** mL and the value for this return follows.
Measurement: **275** mL
